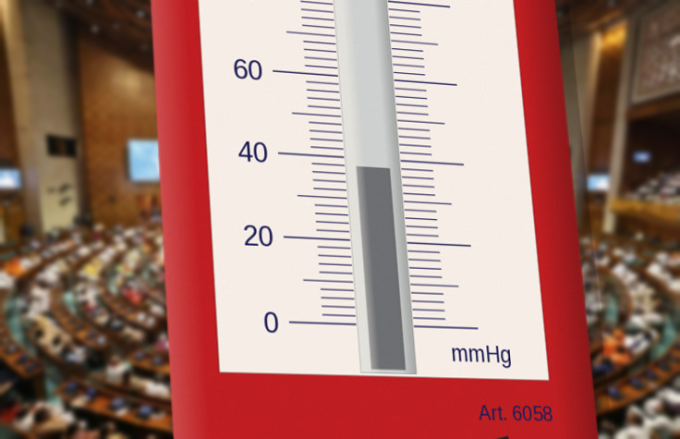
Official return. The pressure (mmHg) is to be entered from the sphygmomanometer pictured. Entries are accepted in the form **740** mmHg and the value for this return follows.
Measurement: **38** mmHg
